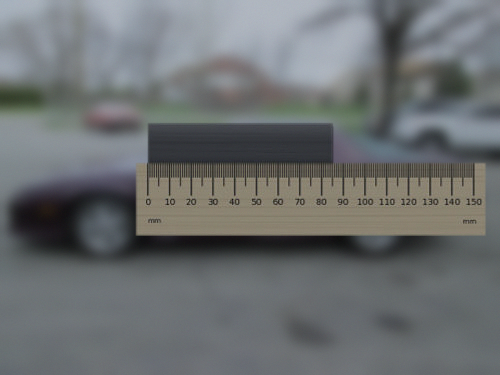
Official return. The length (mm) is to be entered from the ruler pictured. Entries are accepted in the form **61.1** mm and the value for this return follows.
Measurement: **85** mm
